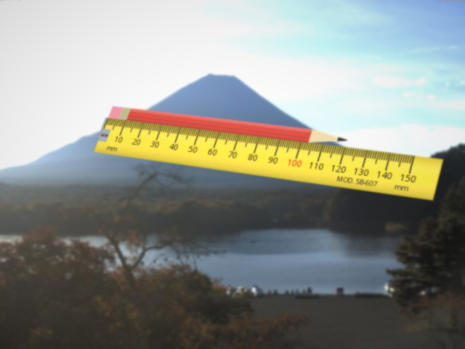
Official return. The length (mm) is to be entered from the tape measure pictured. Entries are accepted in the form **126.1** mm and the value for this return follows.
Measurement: **120** mm
